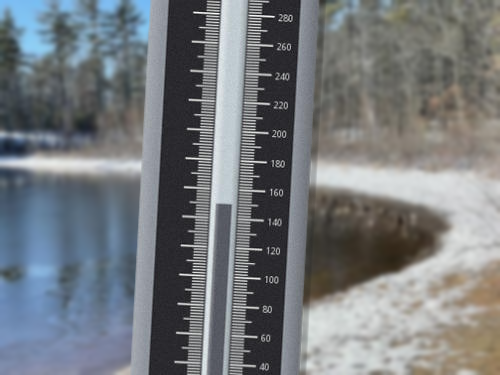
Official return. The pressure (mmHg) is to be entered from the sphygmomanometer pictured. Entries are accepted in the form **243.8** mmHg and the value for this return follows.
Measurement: **150** mmHg
